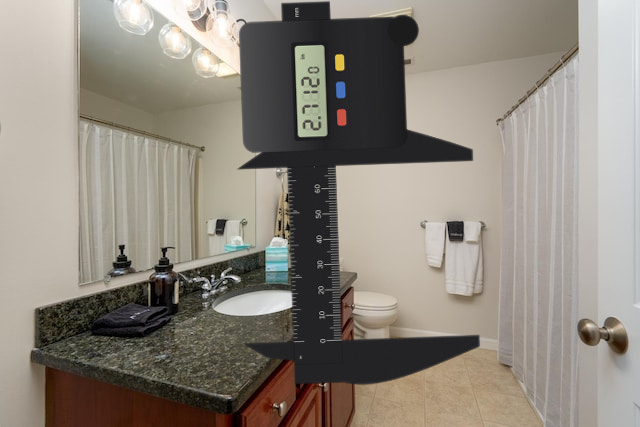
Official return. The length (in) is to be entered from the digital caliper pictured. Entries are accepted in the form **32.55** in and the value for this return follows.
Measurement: **2.7120** in
